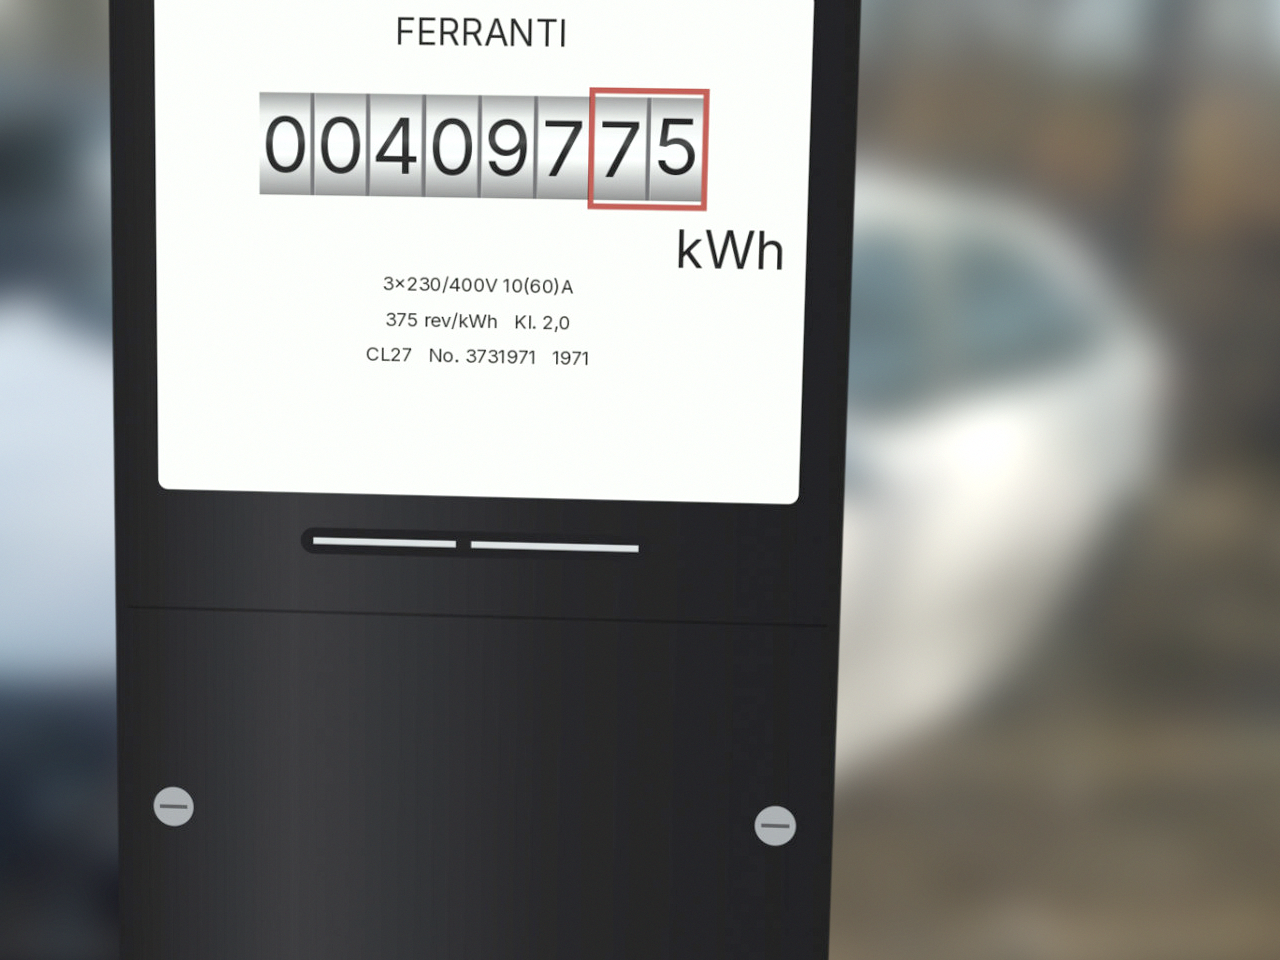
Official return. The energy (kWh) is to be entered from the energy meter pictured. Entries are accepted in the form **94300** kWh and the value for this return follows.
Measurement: **4097.75** kWh
